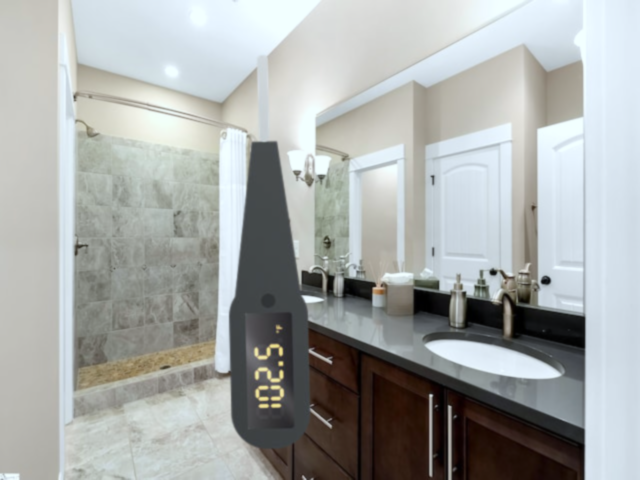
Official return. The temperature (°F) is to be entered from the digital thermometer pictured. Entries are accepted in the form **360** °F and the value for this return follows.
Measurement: **102.5** °F
